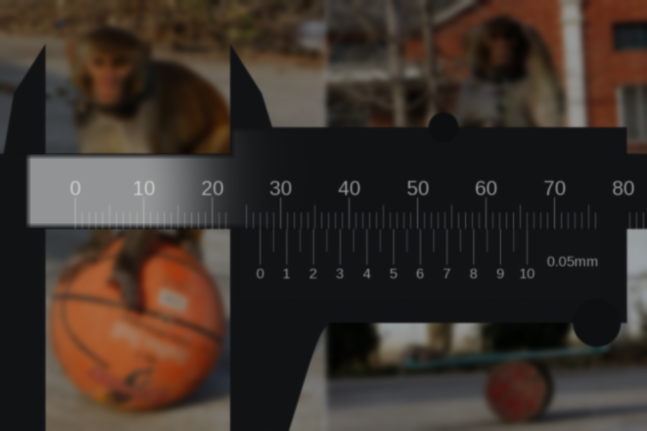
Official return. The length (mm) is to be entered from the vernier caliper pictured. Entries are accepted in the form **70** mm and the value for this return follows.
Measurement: **27.0** mm
